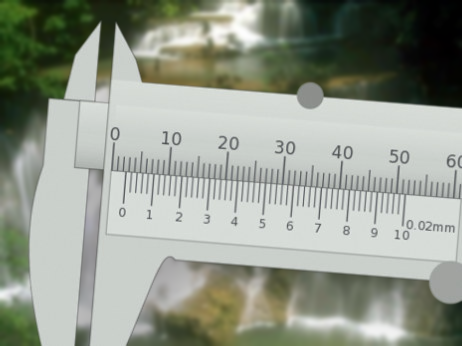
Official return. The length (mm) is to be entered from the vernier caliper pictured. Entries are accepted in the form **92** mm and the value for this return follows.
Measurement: **2.5** mm
